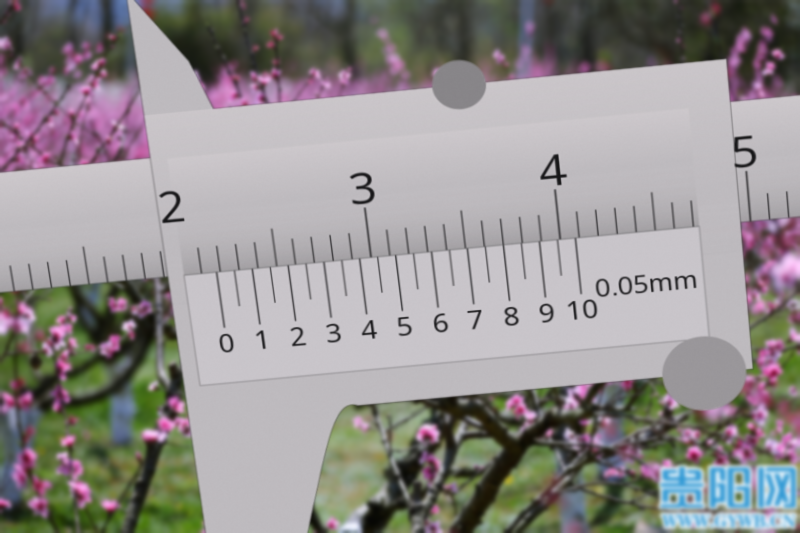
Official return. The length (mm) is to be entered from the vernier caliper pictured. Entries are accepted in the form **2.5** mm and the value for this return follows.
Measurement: **21.8** mm
